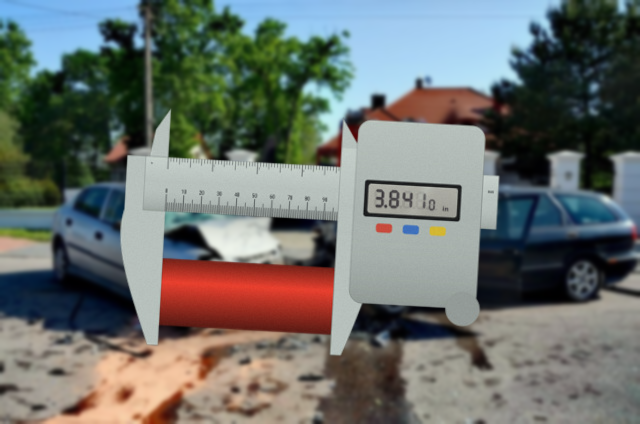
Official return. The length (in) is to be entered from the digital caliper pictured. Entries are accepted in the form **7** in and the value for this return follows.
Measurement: **3.8410** in
